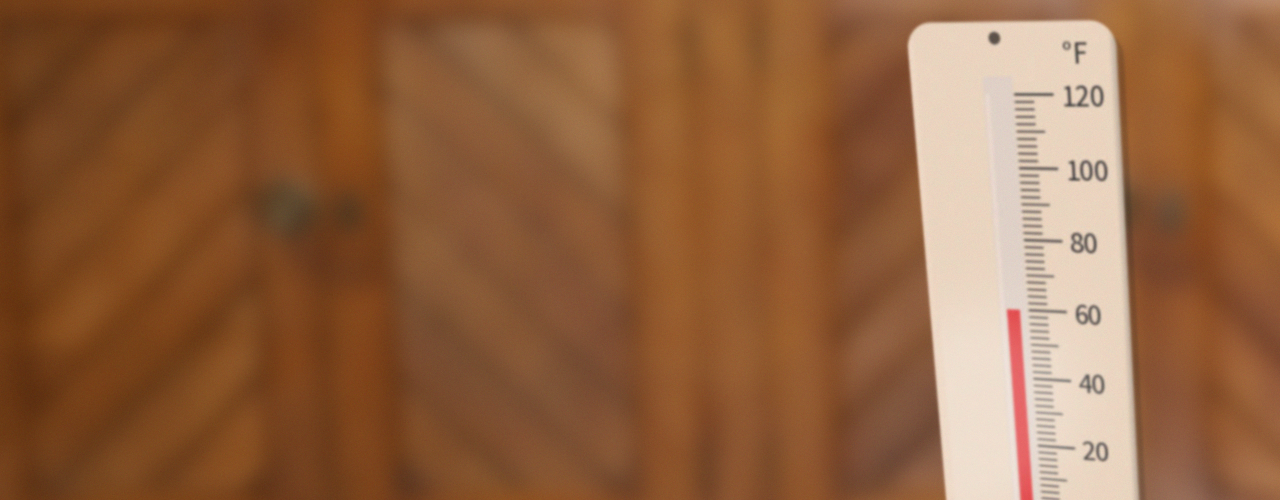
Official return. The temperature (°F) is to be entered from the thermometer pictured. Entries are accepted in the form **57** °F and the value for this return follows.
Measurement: **60** °F
